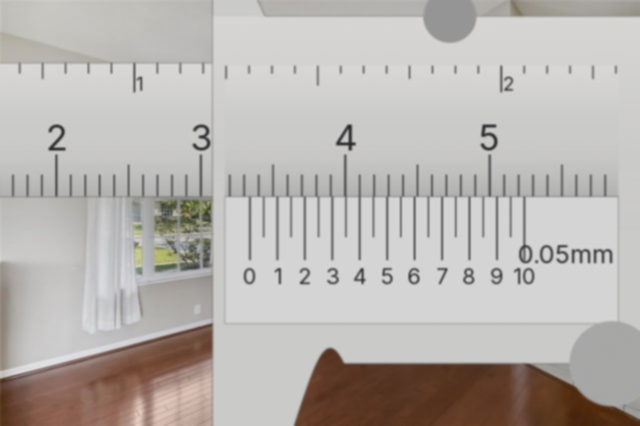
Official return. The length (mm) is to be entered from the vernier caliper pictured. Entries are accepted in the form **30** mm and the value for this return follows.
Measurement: **33.4** mm
